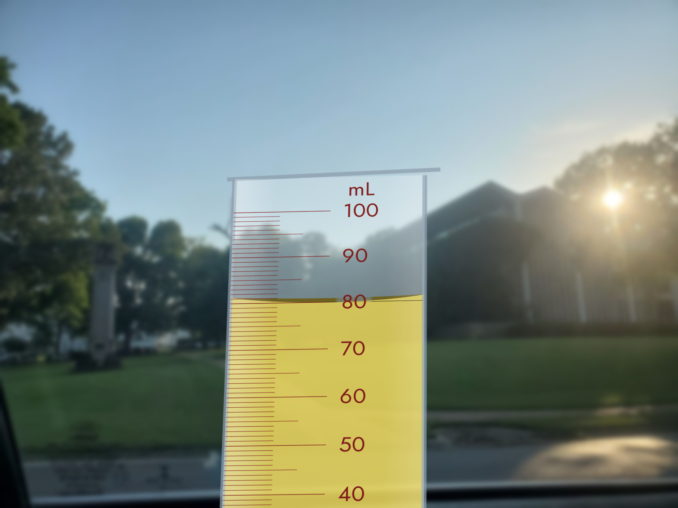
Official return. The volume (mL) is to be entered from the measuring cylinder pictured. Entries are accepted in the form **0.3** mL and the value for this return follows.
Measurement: **80** mL
